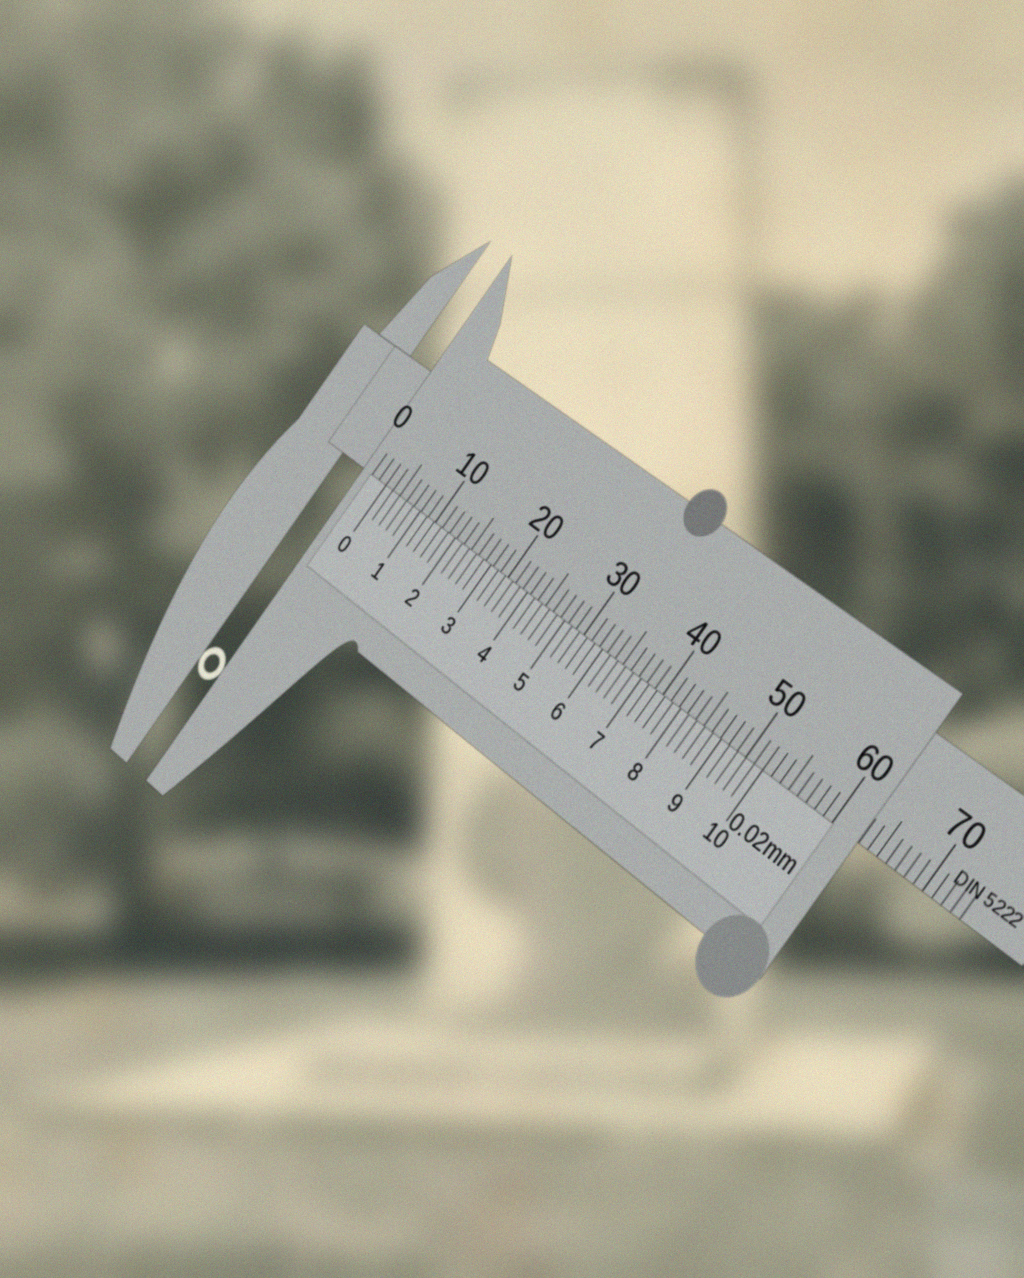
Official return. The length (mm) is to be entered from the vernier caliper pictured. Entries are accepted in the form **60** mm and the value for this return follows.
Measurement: **3.0** mm
